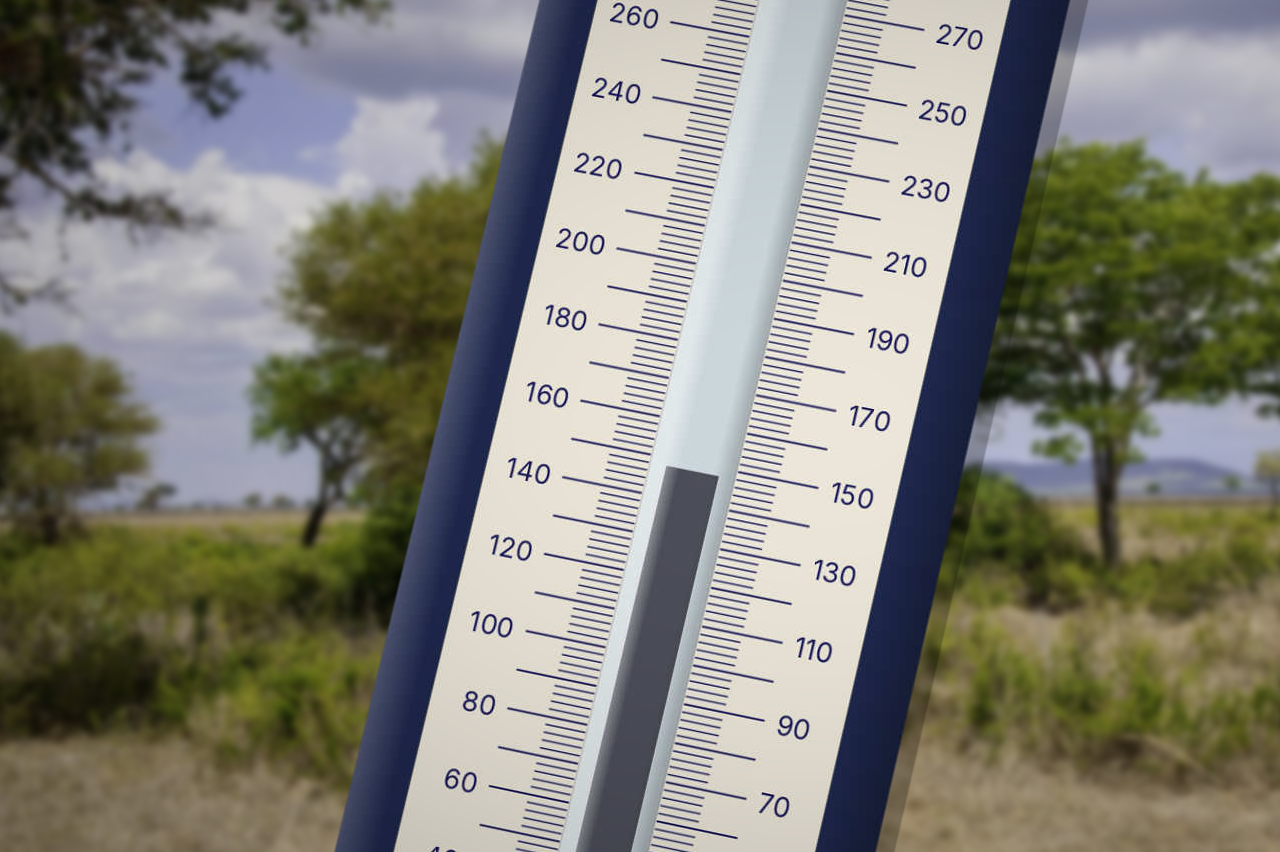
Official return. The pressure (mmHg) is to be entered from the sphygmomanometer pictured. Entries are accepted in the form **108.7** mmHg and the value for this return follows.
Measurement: **148** mmHg
